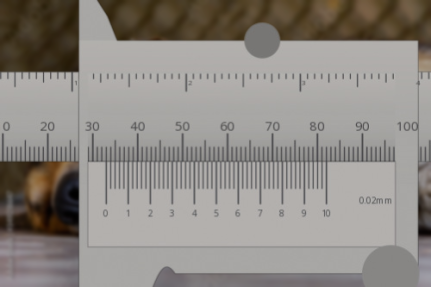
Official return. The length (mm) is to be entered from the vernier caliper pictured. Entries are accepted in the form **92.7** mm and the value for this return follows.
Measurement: **33.0** mm
